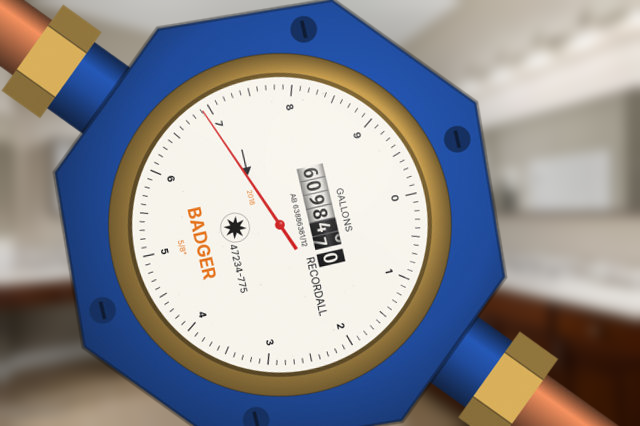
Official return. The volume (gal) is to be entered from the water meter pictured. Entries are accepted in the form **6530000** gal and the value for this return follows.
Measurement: **6098466.9** gal
